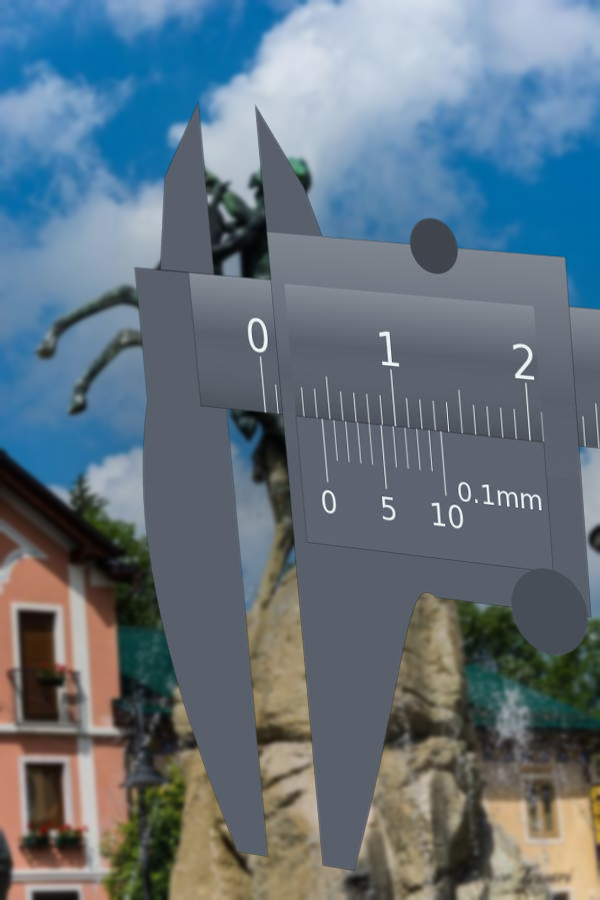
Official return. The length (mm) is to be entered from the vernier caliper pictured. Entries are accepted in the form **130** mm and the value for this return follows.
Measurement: **4.4** mm
